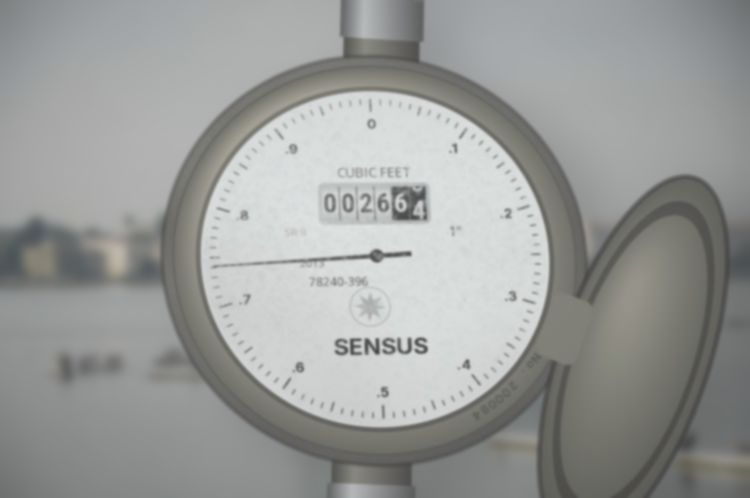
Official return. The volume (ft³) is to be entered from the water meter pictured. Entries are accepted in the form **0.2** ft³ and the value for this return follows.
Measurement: **2663.74** ft³
